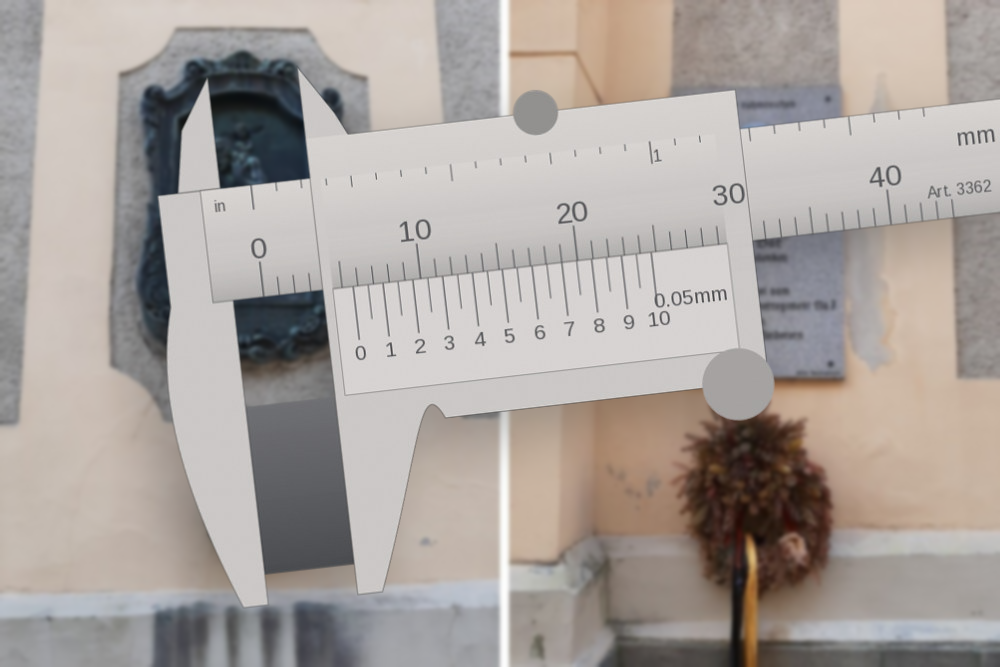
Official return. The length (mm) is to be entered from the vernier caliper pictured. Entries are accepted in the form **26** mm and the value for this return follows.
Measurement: **5.7** mm
